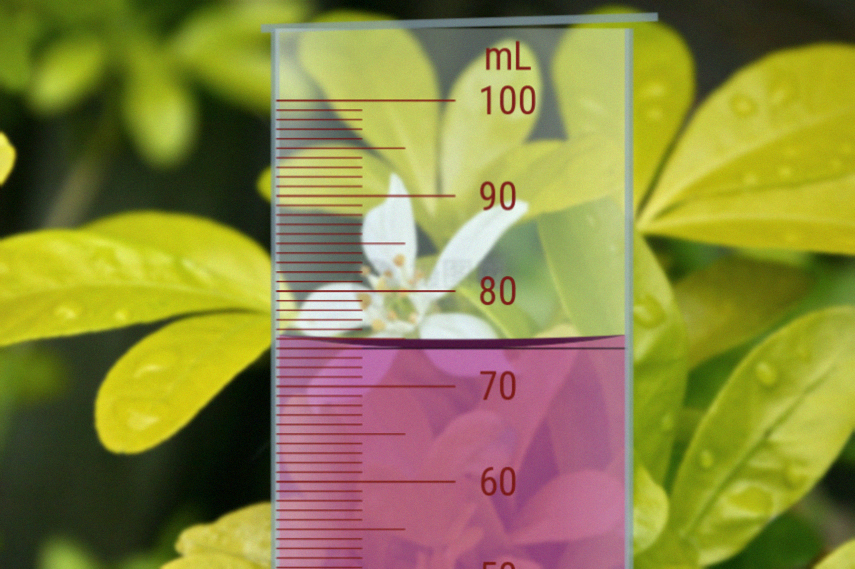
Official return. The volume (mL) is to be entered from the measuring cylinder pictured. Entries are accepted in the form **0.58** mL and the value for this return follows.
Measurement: **74** mL
